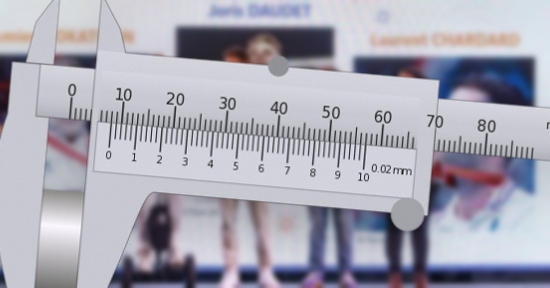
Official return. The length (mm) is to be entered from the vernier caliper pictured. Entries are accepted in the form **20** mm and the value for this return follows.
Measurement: **8.0** mm
